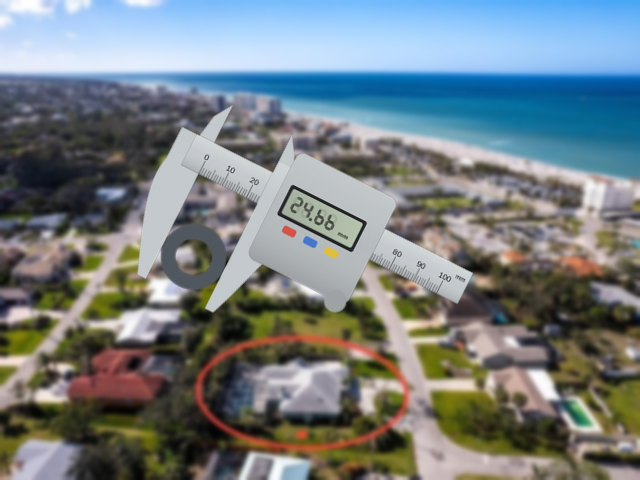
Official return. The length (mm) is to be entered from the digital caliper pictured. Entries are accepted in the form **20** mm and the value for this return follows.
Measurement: **24.66** mm
